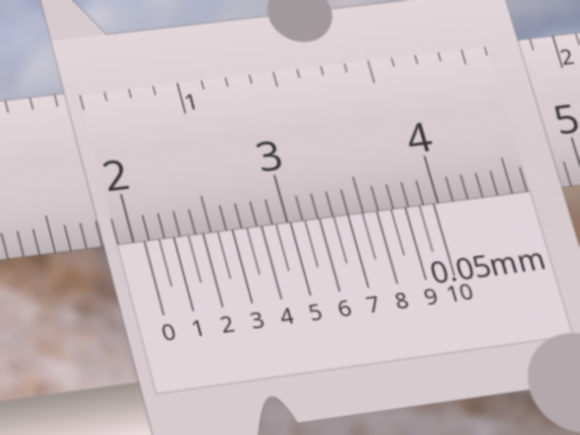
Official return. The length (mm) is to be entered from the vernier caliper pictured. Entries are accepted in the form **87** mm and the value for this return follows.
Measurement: **20.7** mm
